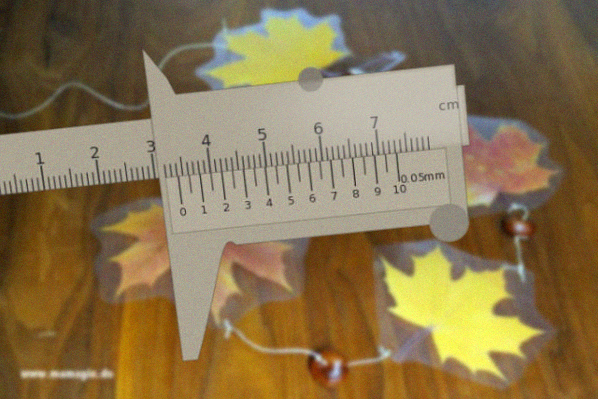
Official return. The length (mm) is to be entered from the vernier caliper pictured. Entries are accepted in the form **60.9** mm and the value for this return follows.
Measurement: **34.2** mm
